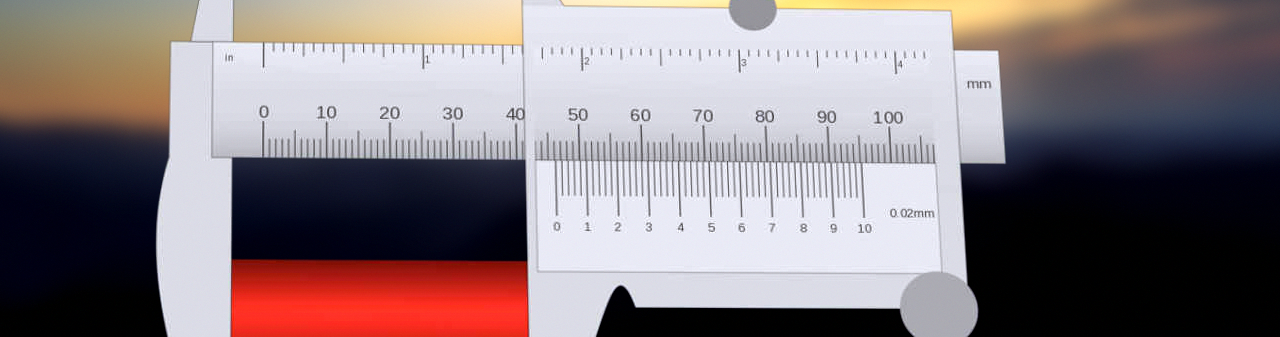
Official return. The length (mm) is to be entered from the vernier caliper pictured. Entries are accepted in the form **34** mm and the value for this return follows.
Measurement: **46.2** mm
